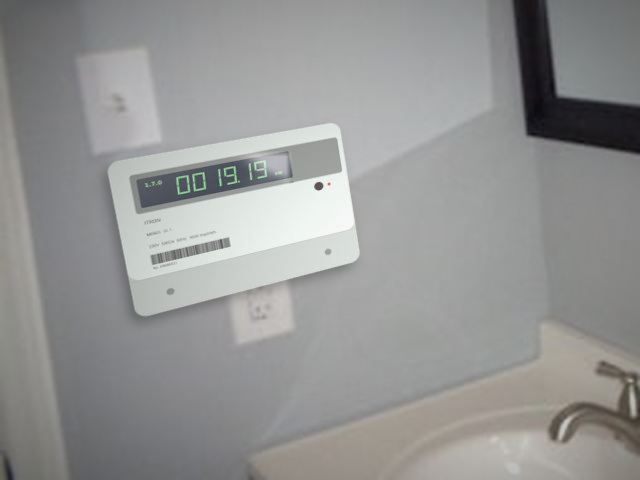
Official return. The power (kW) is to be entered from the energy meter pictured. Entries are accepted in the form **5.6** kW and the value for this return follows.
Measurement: **19.19** kW
